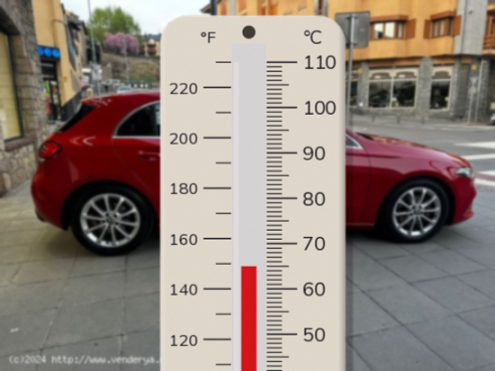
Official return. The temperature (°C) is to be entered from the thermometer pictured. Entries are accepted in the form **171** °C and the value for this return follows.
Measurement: **65** °C
